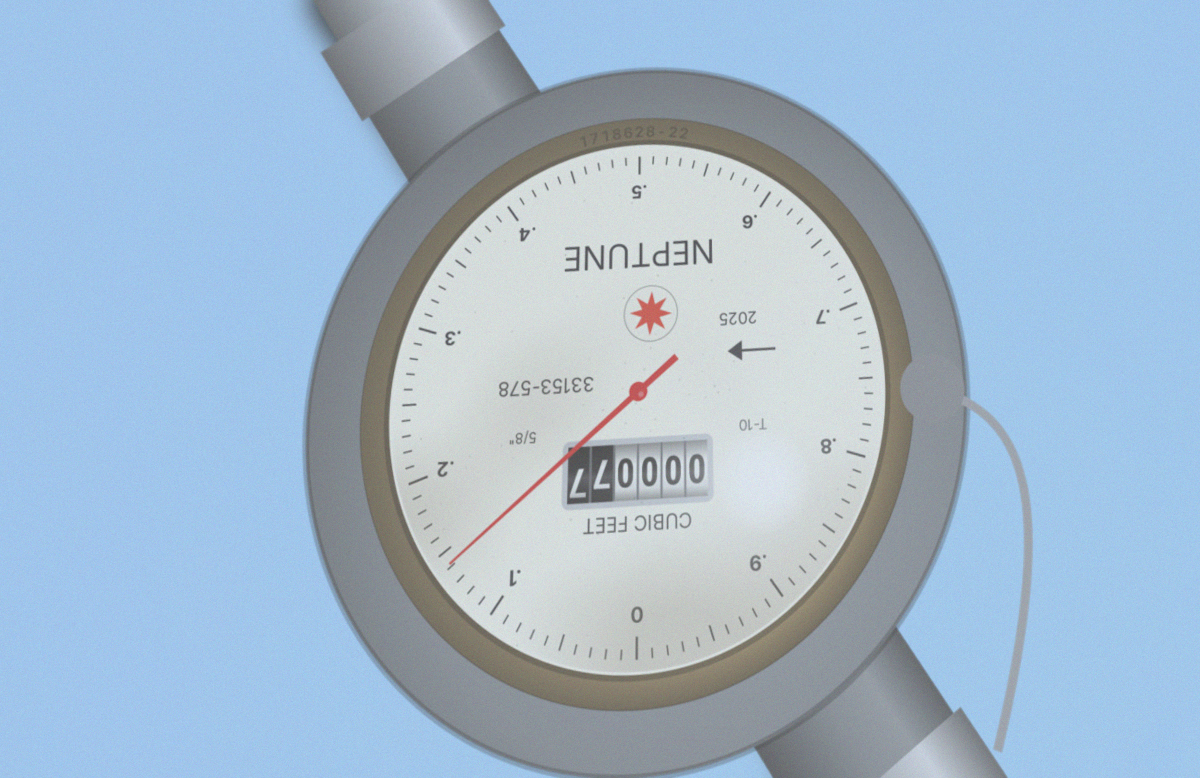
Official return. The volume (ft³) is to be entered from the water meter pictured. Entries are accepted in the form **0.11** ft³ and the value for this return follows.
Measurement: **77.14** ft³
